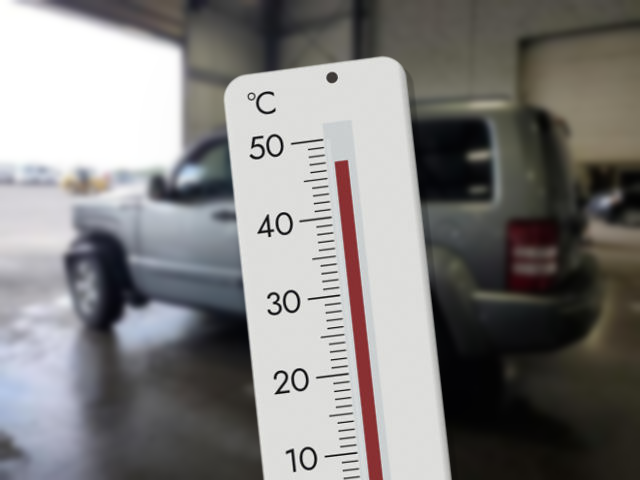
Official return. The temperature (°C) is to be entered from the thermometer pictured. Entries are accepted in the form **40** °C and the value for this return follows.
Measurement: **47** °C
